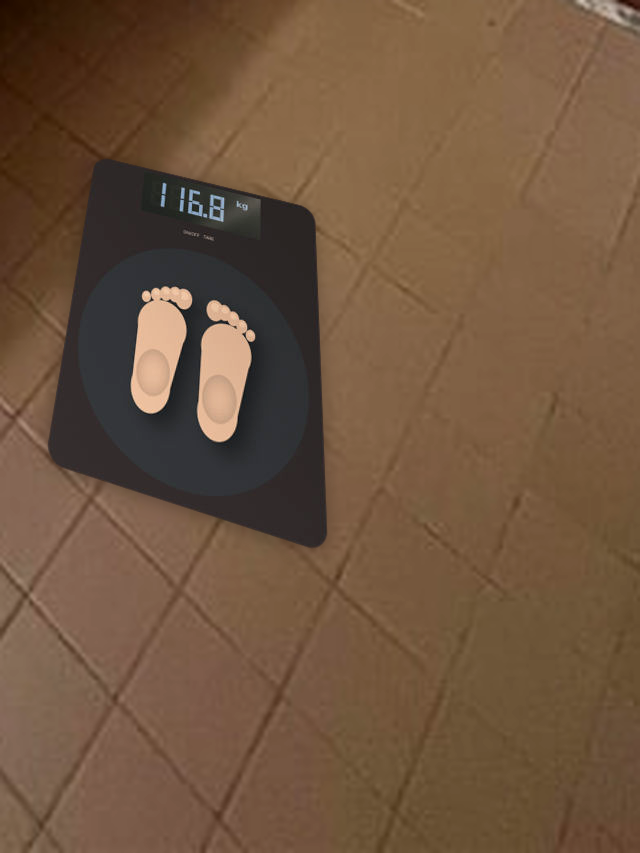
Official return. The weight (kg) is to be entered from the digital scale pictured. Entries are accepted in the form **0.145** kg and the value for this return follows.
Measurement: **116.8** kg
